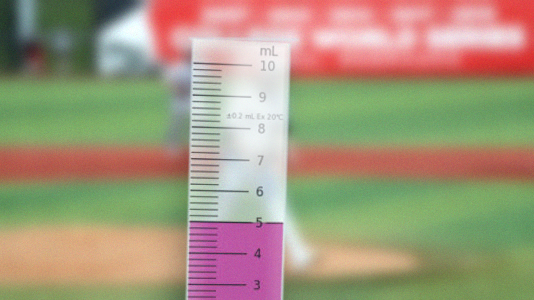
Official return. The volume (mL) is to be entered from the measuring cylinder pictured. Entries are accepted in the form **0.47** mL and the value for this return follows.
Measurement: **5** mL
